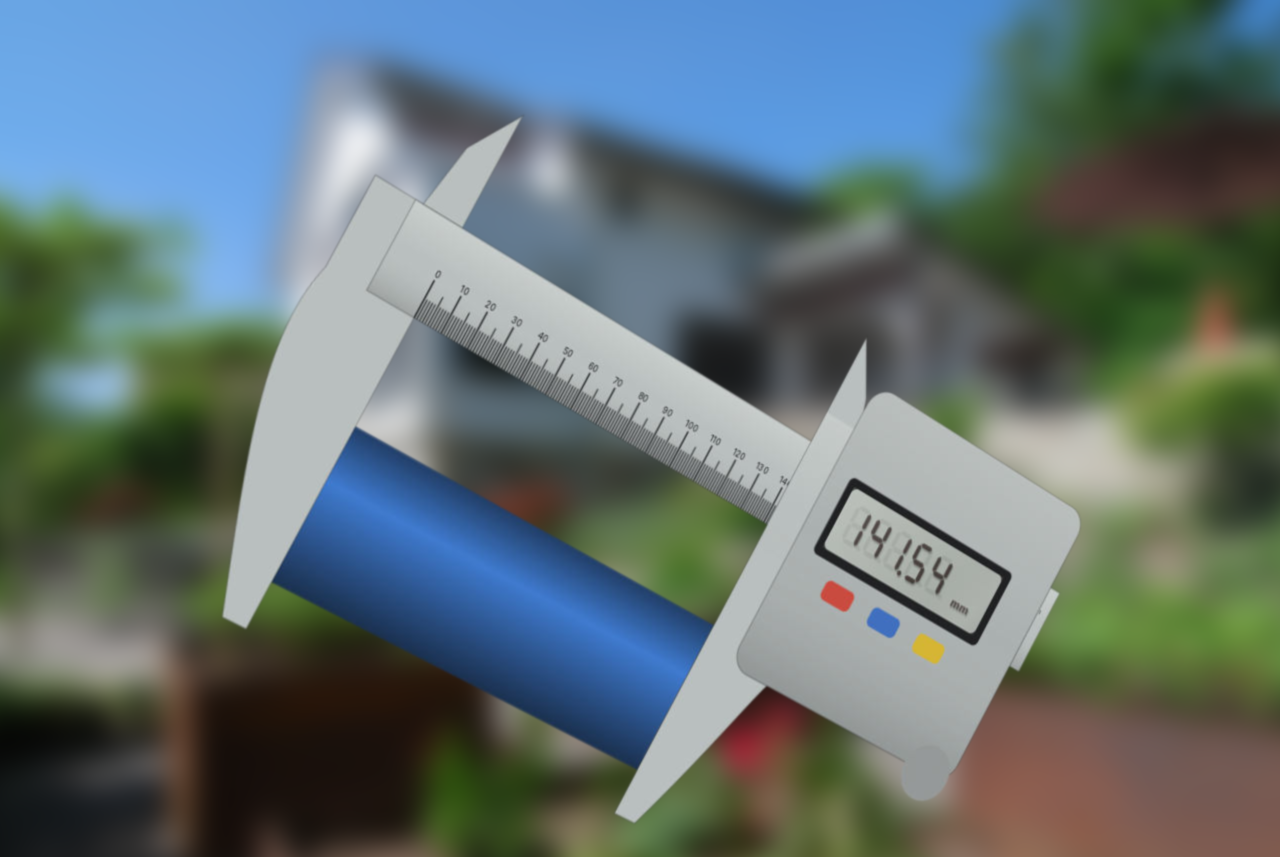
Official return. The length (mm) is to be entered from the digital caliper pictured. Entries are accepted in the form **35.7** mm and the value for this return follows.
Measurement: **141.54** mm
